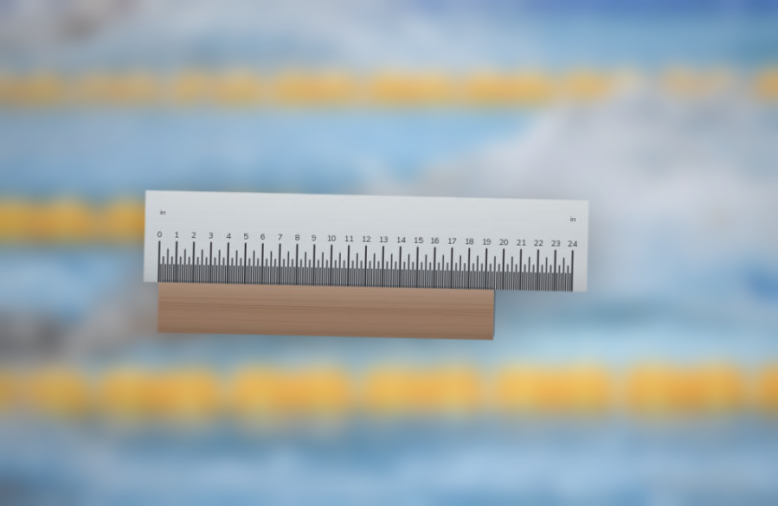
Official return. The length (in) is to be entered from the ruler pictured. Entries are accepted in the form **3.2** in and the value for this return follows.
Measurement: **19.5** in
